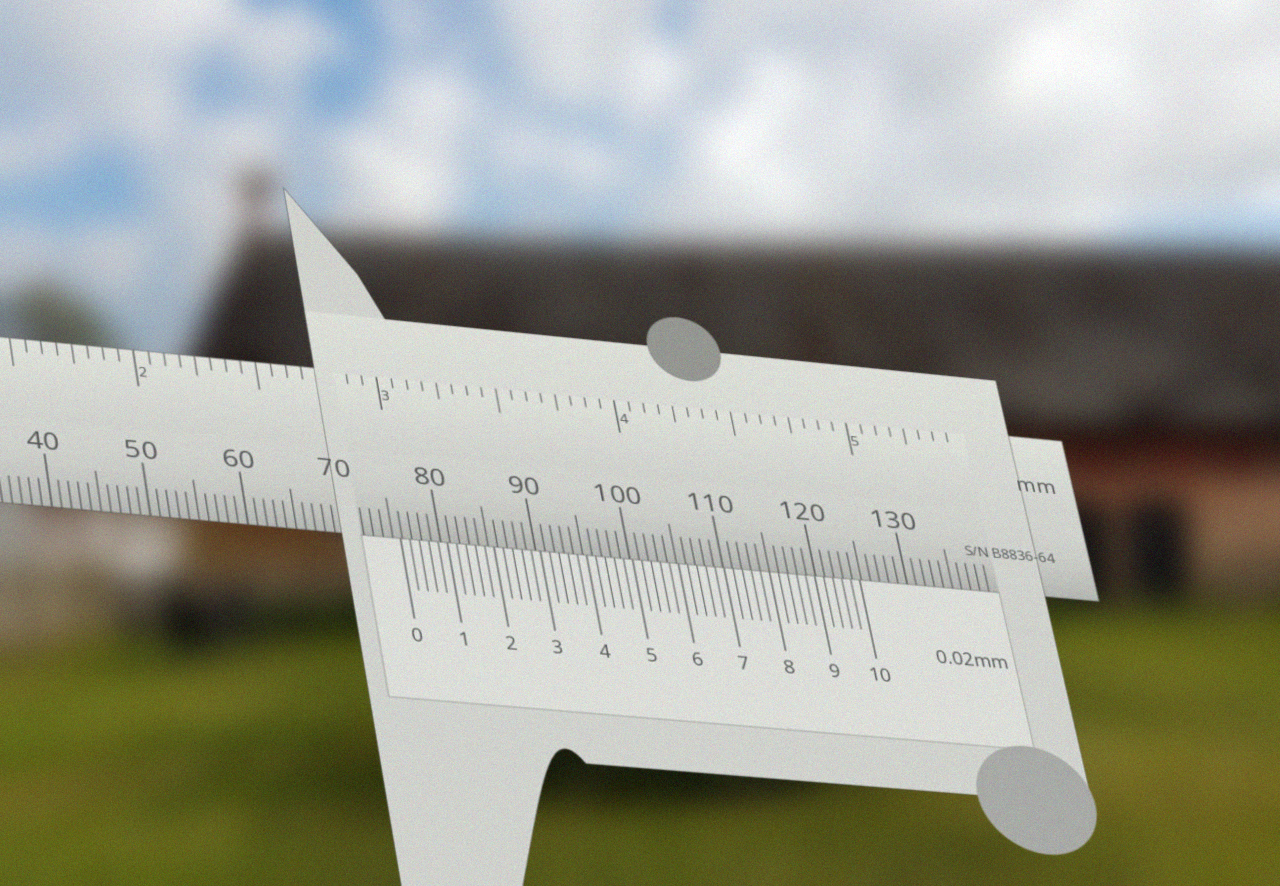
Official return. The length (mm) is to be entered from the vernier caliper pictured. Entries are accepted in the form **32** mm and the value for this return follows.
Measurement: **75.8** mm
